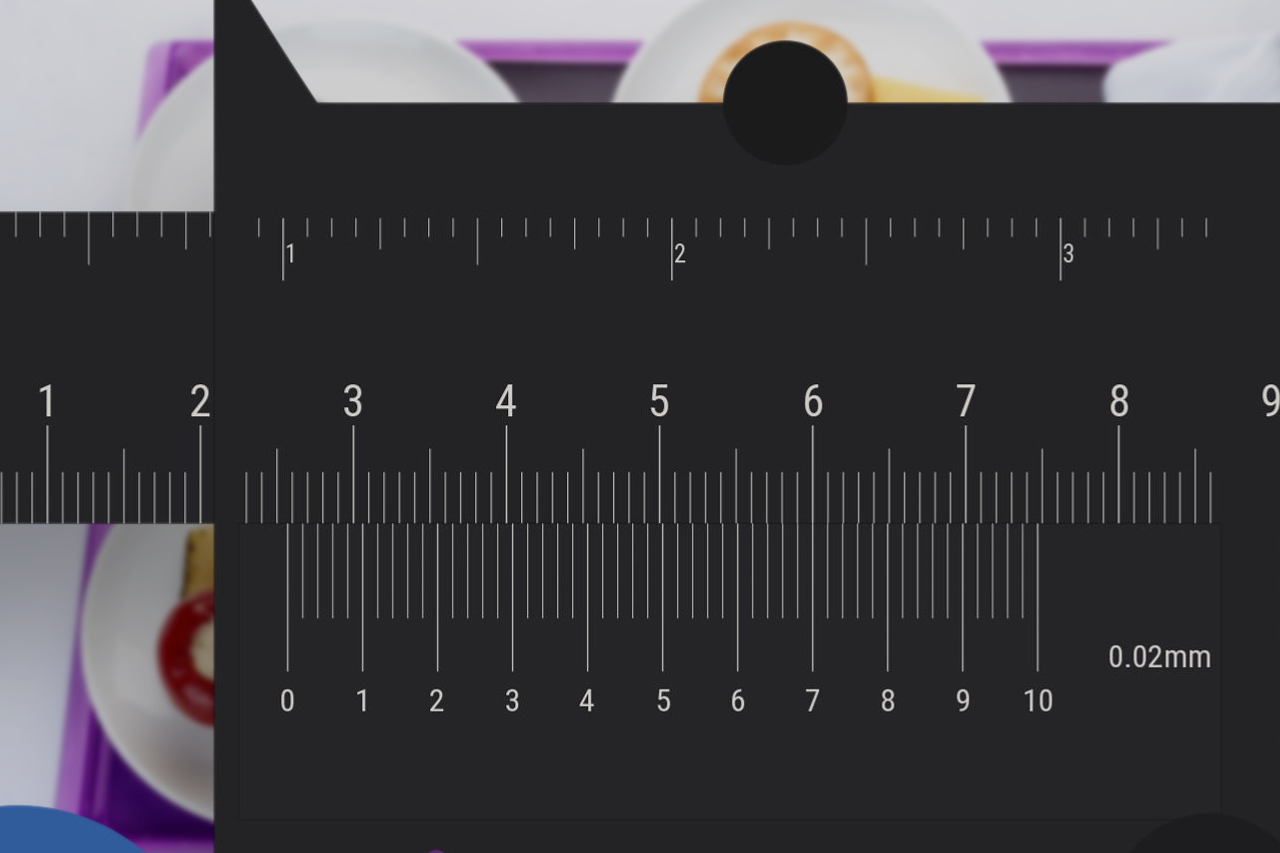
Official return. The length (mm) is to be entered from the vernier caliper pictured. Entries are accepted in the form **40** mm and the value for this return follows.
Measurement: **25.7** mm
